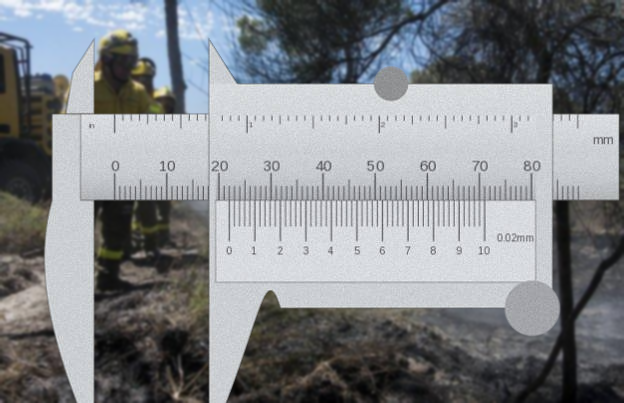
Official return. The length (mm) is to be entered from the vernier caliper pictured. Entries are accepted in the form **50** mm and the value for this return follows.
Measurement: **22.0** mm
